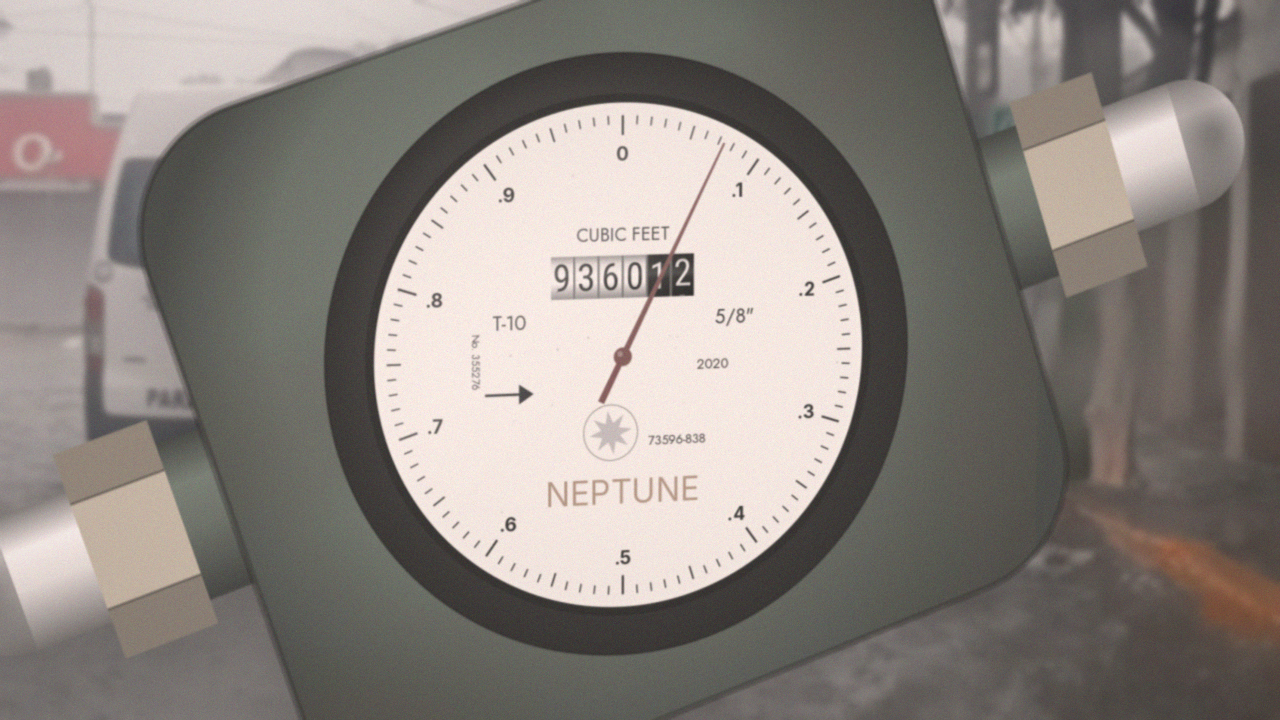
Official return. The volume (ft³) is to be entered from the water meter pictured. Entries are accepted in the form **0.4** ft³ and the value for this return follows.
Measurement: **936012.07** ft³
